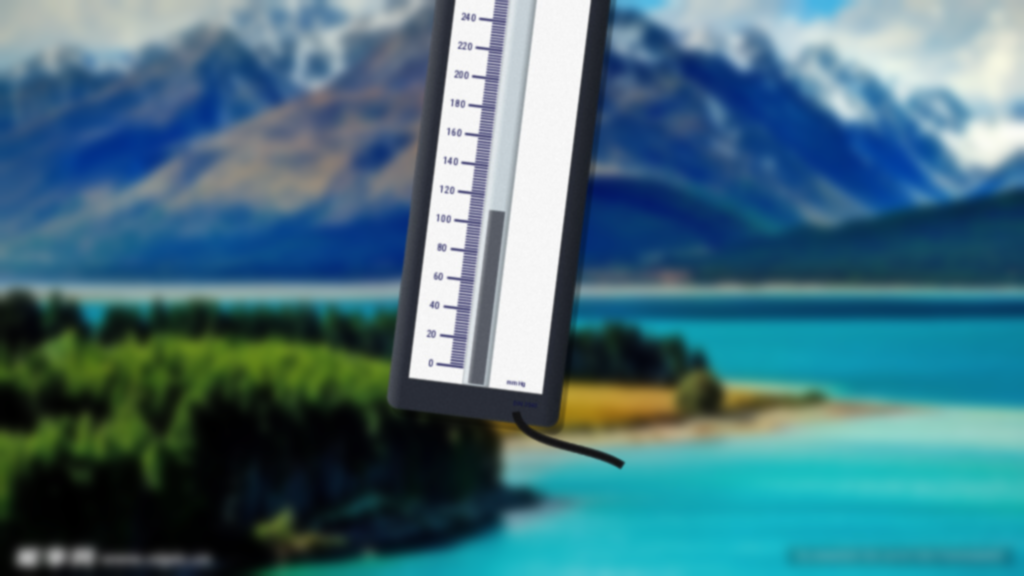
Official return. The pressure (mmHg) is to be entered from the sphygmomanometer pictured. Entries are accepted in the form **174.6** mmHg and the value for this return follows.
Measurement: **110** mmHg
